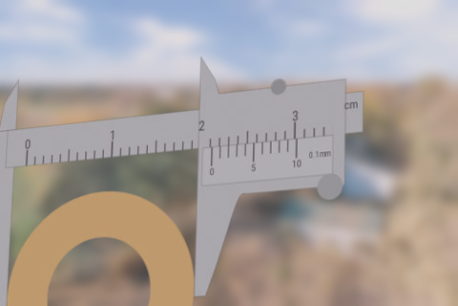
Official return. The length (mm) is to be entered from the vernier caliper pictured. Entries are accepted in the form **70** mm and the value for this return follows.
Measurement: **21.2** mm
